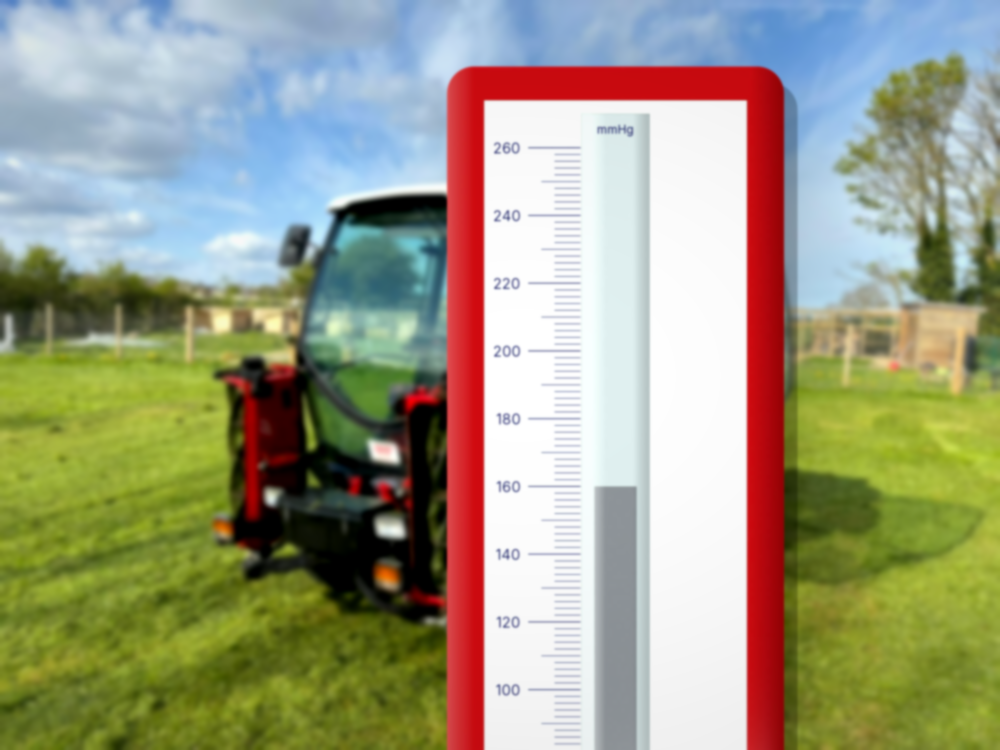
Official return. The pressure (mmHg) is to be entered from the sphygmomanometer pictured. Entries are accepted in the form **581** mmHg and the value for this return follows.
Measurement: **160** mmHg
